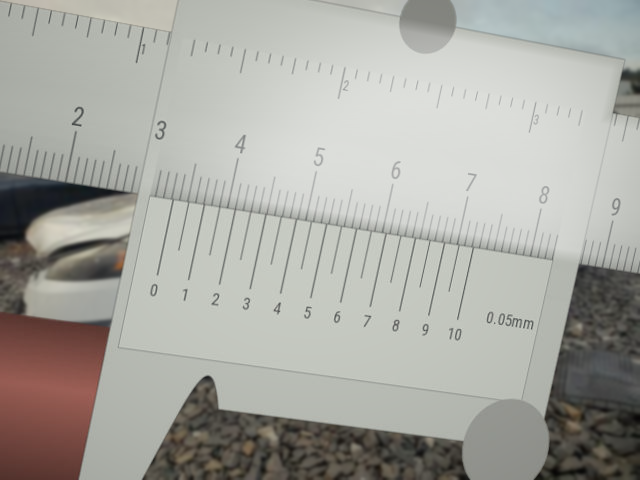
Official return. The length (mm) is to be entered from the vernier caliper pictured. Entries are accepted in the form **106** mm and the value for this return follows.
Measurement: **33.2** mm
